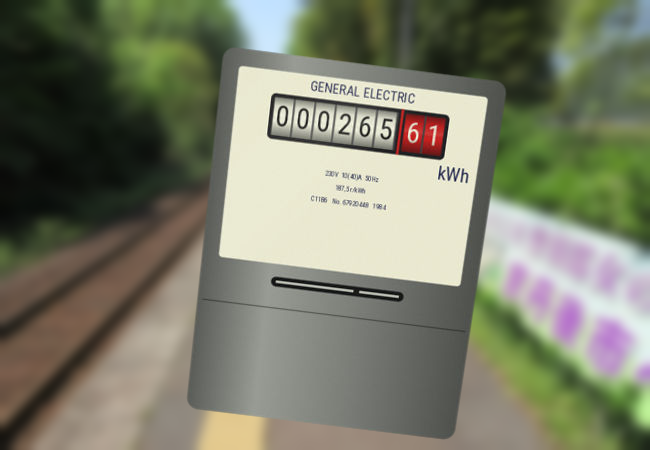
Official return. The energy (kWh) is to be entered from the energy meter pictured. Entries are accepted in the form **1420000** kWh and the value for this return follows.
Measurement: **265.61** kWh
